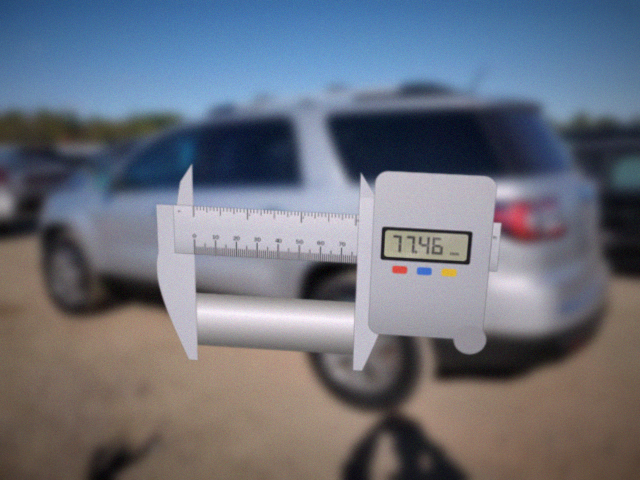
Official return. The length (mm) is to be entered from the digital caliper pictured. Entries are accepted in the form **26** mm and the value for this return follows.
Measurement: **77.46** mm
